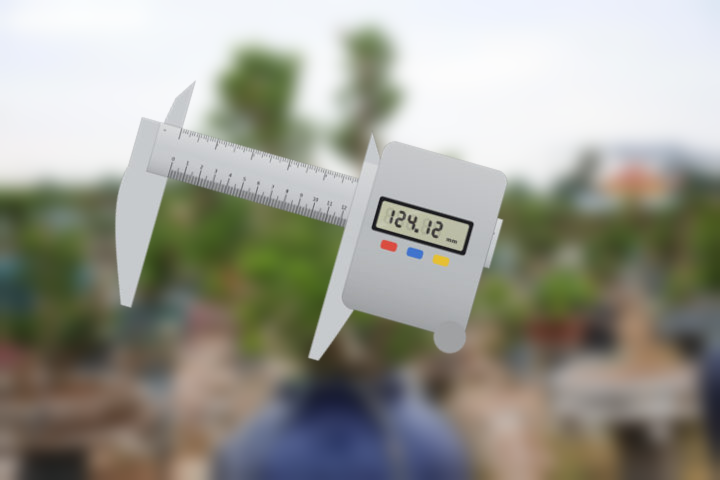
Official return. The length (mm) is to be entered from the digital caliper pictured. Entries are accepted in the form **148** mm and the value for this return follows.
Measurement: **124.12** mm
